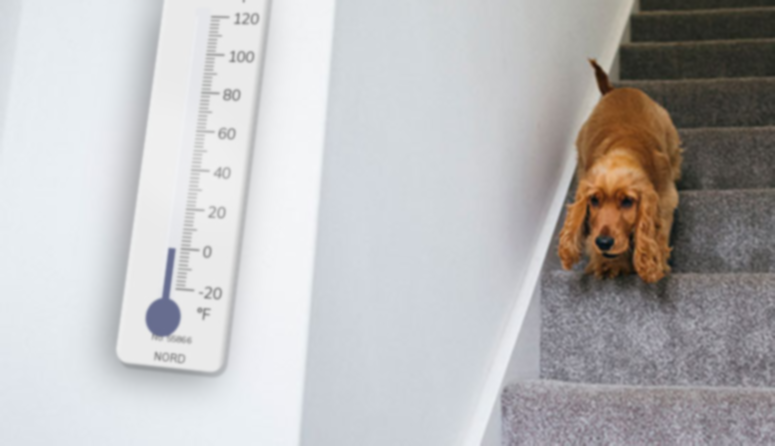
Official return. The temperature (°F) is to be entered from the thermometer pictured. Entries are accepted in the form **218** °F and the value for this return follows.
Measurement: **0** °F
